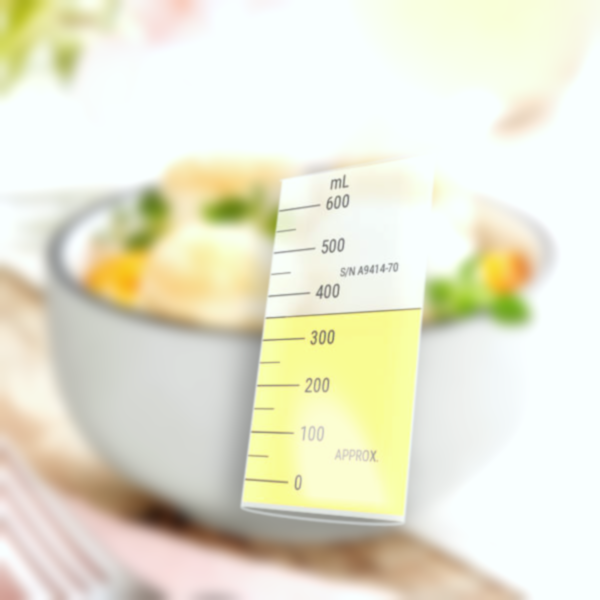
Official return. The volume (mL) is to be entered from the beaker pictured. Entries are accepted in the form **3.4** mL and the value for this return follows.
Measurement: **350** mL
